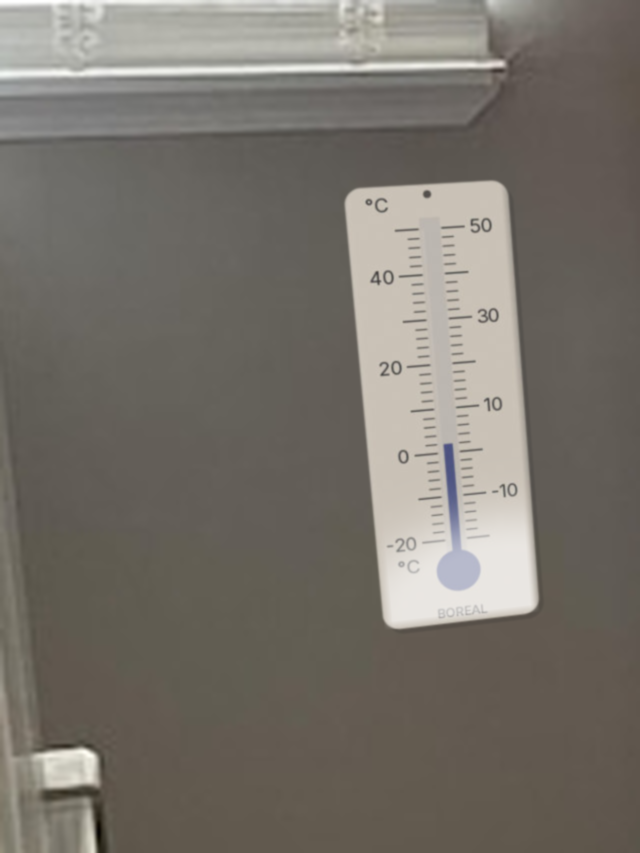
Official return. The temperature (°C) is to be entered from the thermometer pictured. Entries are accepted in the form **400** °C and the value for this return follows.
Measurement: **2** °C
